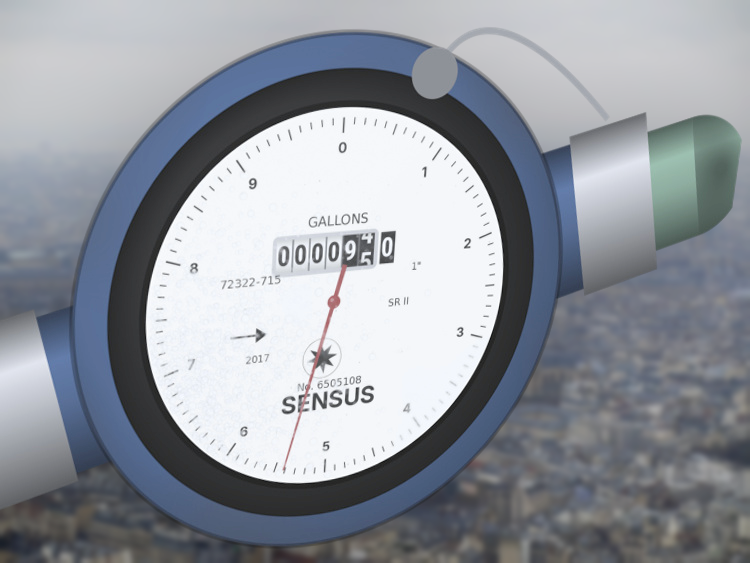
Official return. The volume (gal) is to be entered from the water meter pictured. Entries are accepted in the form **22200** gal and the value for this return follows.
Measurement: **945.4** gal
